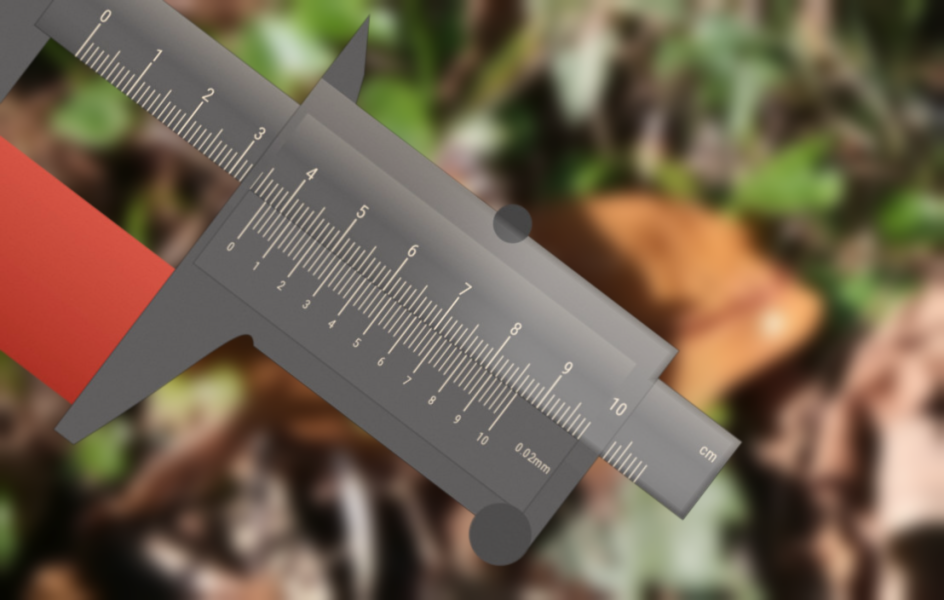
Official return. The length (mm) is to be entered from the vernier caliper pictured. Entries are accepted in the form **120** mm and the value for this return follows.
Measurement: **37.2** mm
